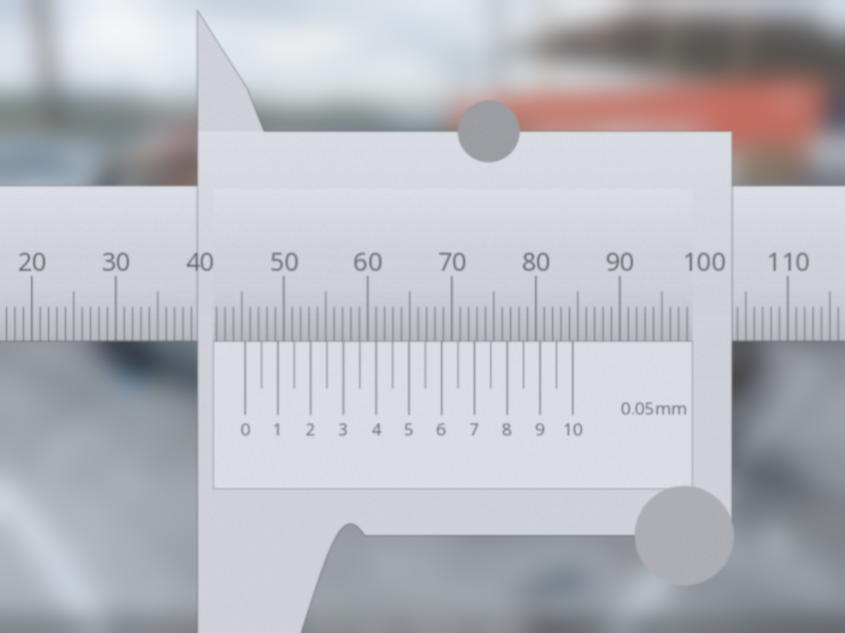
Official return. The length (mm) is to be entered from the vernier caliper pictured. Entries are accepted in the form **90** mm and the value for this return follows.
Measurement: **45.4** mm
